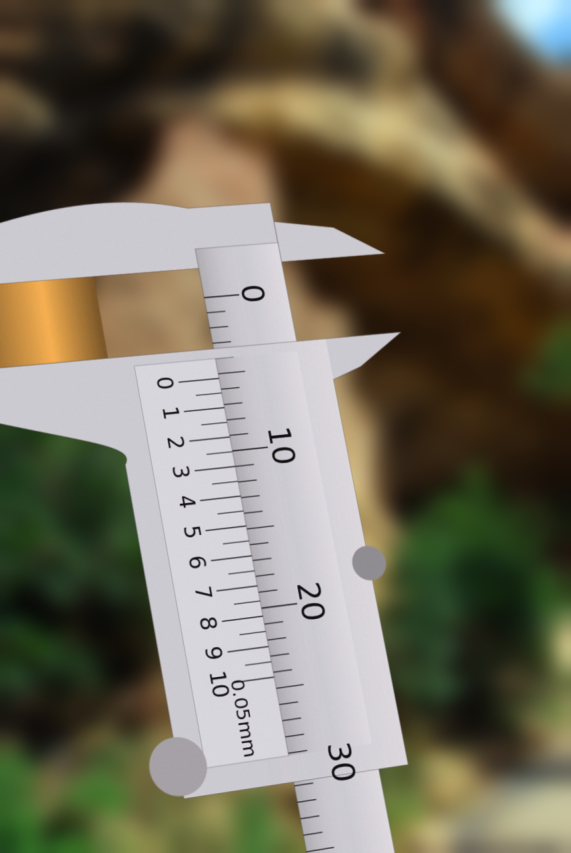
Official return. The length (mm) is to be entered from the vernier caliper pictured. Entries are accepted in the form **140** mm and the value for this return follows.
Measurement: **5.3** mm
